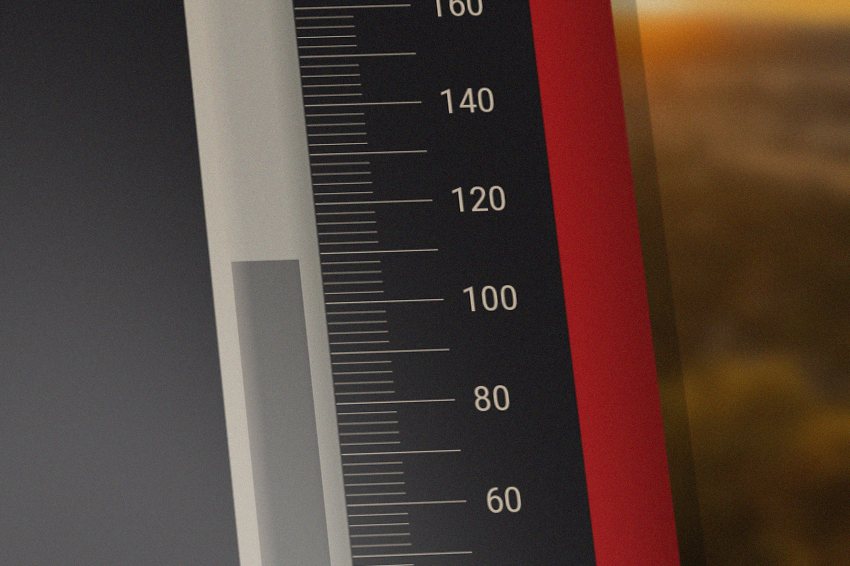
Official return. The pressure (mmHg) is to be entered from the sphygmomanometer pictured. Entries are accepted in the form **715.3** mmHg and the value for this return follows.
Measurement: **109** mmHg
